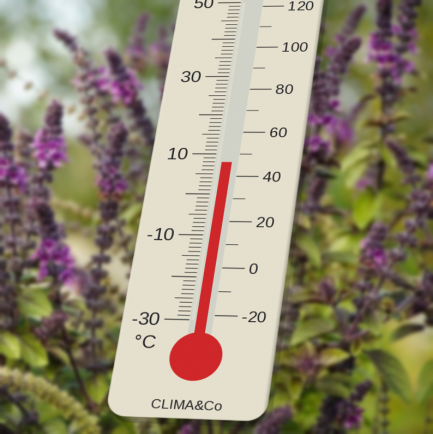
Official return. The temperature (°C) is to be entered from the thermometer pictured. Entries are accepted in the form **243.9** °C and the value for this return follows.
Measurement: **8** °C
